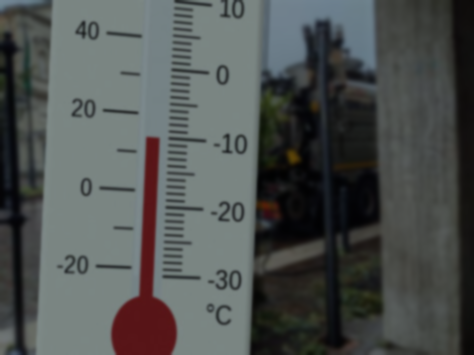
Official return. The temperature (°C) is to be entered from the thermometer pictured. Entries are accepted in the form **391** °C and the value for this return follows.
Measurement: **-10** °C
